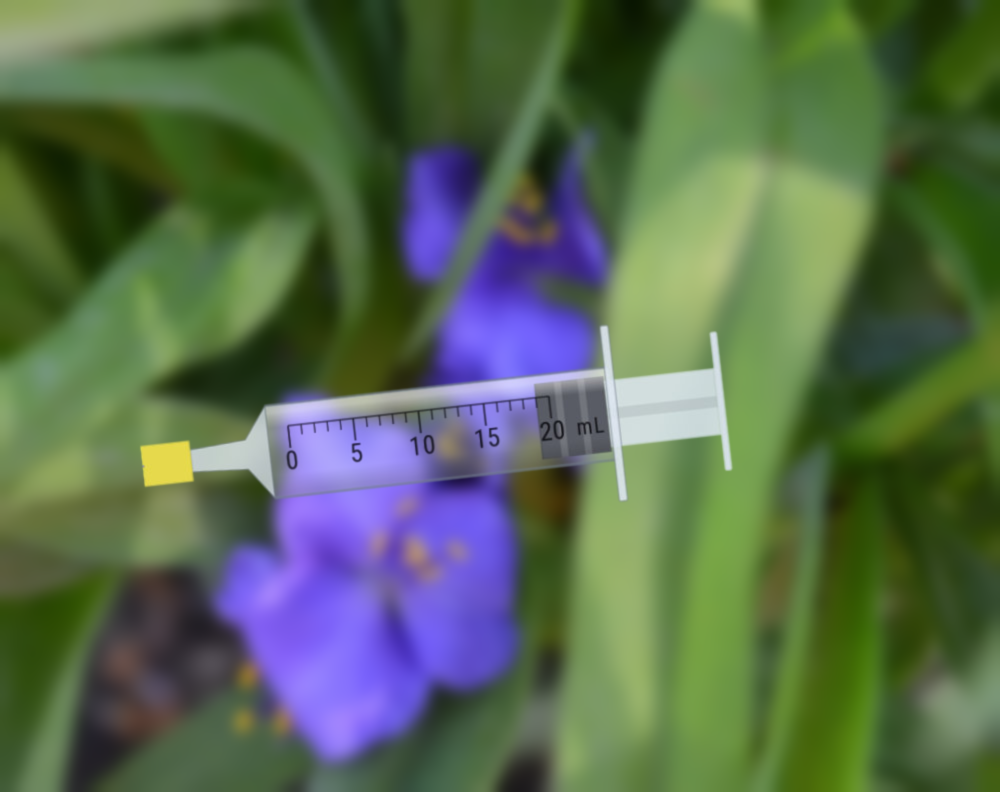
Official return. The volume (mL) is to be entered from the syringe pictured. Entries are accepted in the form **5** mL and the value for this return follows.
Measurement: **19** mL
